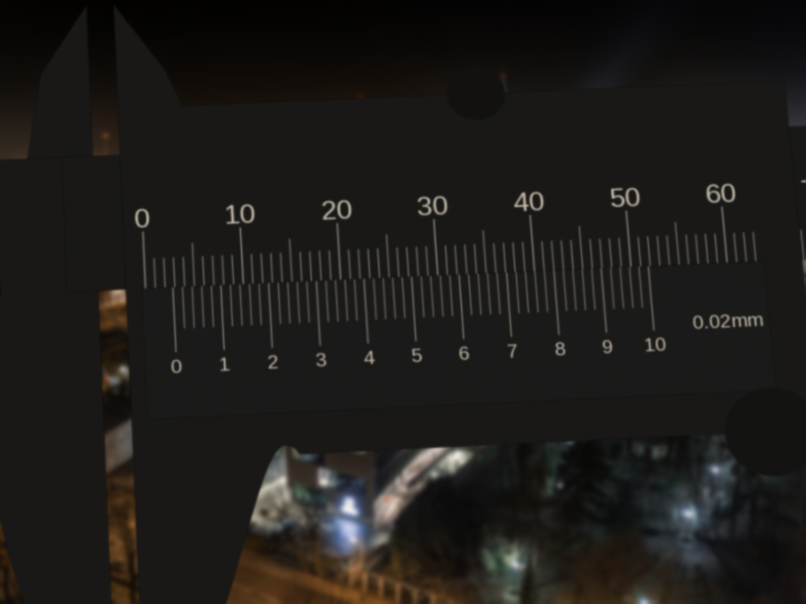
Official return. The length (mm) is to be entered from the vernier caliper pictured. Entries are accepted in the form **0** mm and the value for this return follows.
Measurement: **2.8** mm
